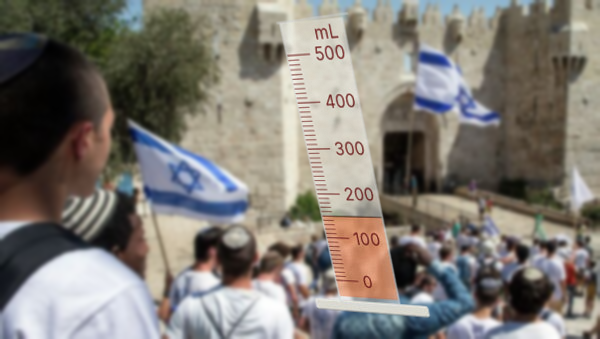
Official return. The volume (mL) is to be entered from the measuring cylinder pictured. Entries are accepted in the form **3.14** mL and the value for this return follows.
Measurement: **150** mL
